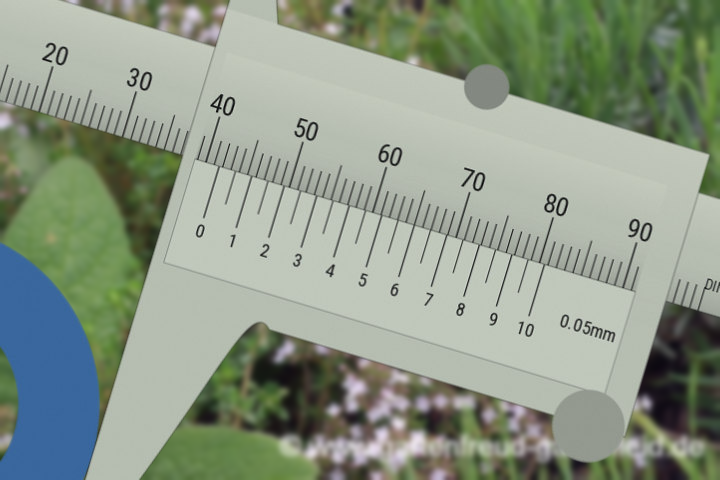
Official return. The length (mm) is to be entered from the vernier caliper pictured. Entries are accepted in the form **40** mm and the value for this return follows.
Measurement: **41.6** mm
